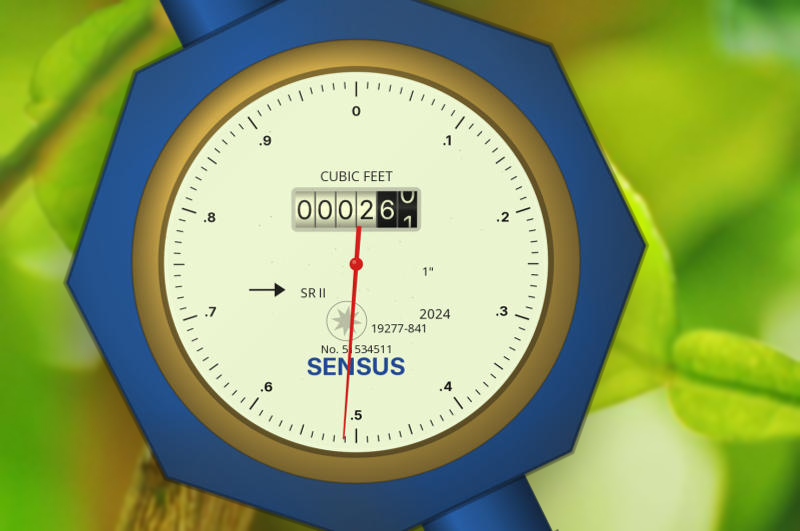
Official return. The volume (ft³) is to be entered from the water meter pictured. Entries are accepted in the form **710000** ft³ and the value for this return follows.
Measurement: **260.51** ft³
